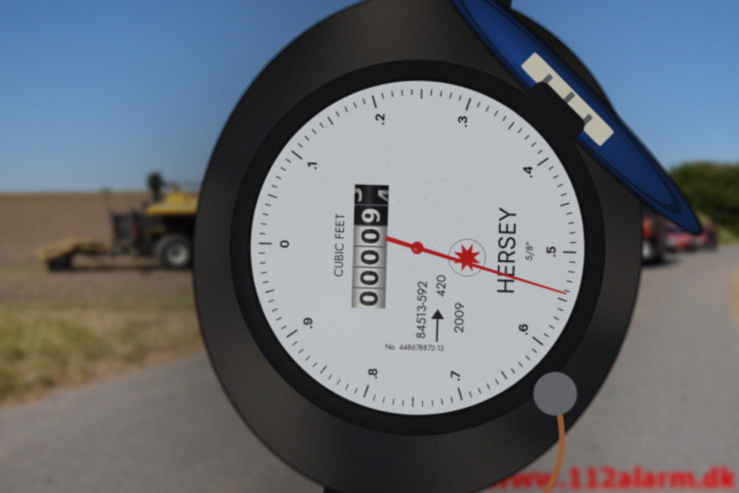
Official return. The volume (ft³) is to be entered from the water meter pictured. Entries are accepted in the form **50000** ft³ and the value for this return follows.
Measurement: **93.54** ft³
